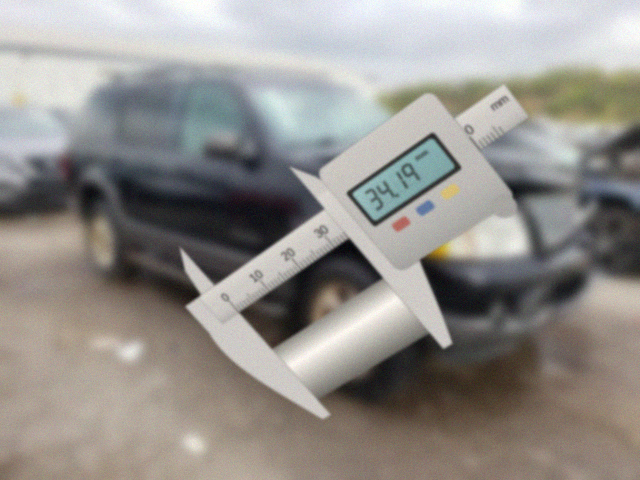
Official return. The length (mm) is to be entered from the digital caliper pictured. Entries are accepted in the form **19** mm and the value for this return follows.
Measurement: **34.19** mm
